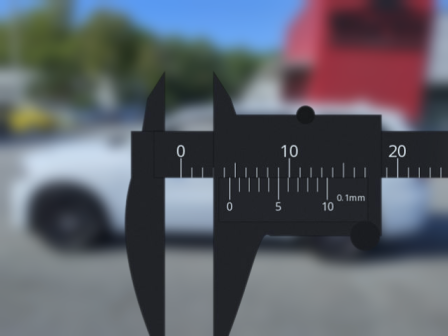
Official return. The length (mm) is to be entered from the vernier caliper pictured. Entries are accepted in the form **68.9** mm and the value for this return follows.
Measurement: **4.5** mm
